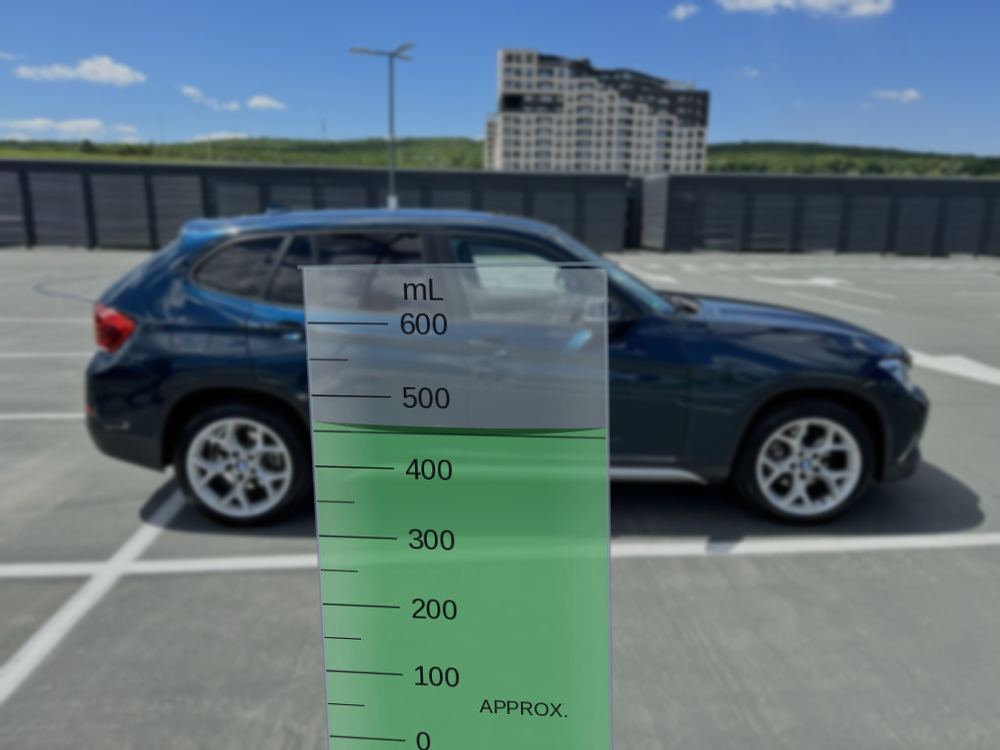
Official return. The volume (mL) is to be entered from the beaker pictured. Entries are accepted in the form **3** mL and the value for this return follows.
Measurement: **450** mL
